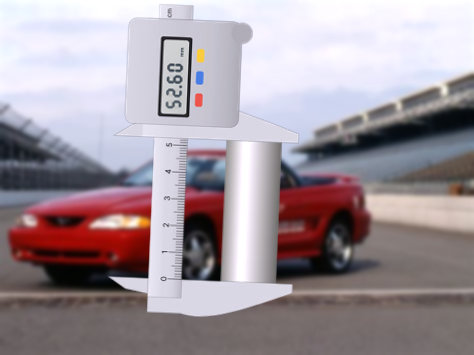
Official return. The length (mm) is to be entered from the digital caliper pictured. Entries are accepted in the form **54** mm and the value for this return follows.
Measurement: **52.60** mm
